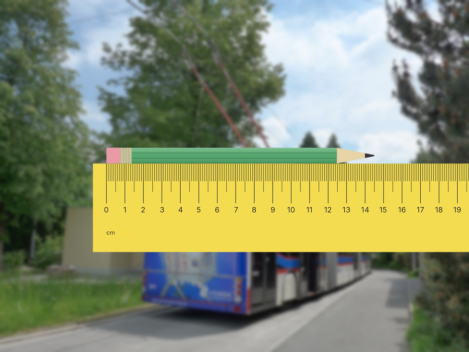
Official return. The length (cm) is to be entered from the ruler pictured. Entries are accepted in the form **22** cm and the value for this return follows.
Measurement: **14.5** cm
